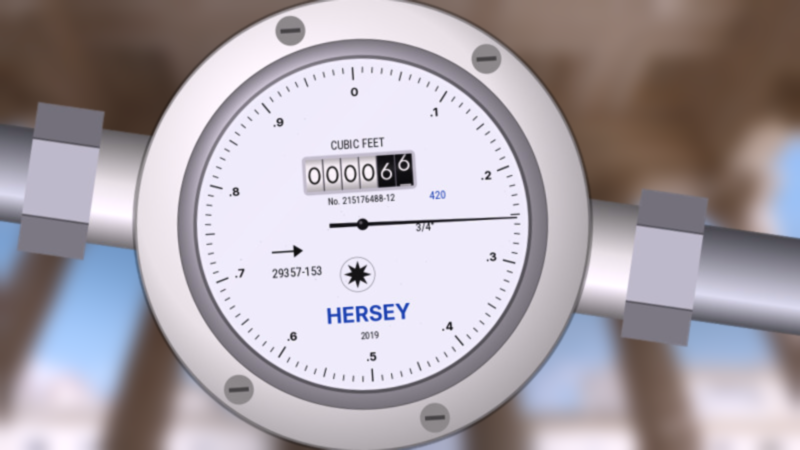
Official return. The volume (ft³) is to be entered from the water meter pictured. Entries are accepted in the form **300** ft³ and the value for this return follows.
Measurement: **66.25** ft³
